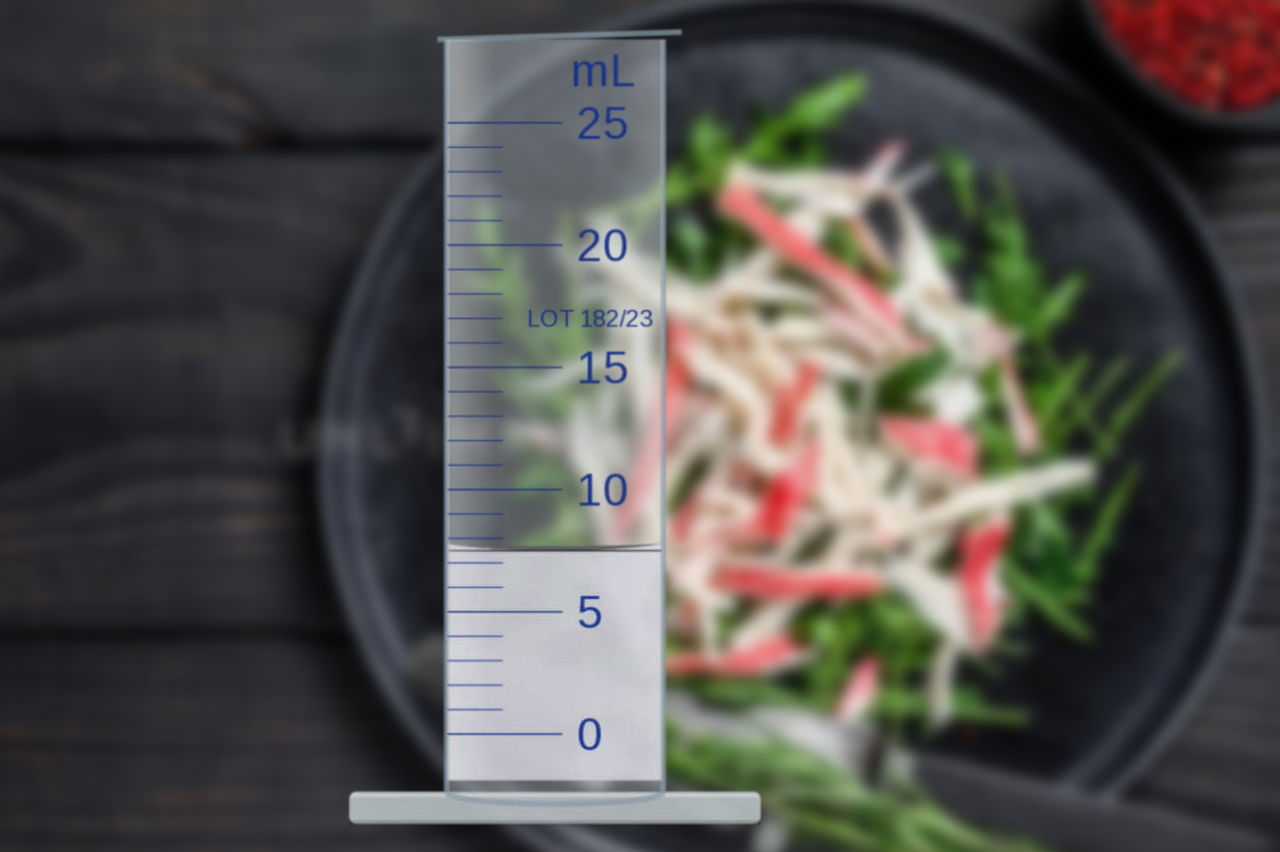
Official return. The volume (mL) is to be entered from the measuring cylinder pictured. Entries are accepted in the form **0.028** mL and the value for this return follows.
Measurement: **7.5** mL
